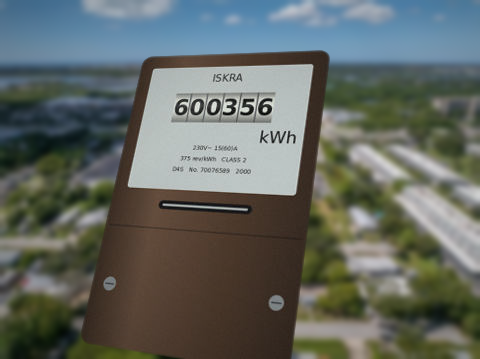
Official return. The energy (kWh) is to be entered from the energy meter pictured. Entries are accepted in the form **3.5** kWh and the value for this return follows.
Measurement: **600356** kWh
